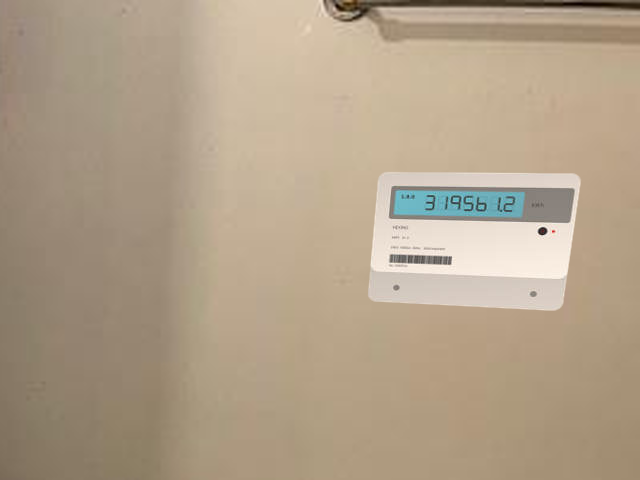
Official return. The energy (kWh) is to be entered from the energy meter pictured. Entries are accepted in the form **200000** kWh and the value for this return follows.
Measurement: **319561.2** kWh
